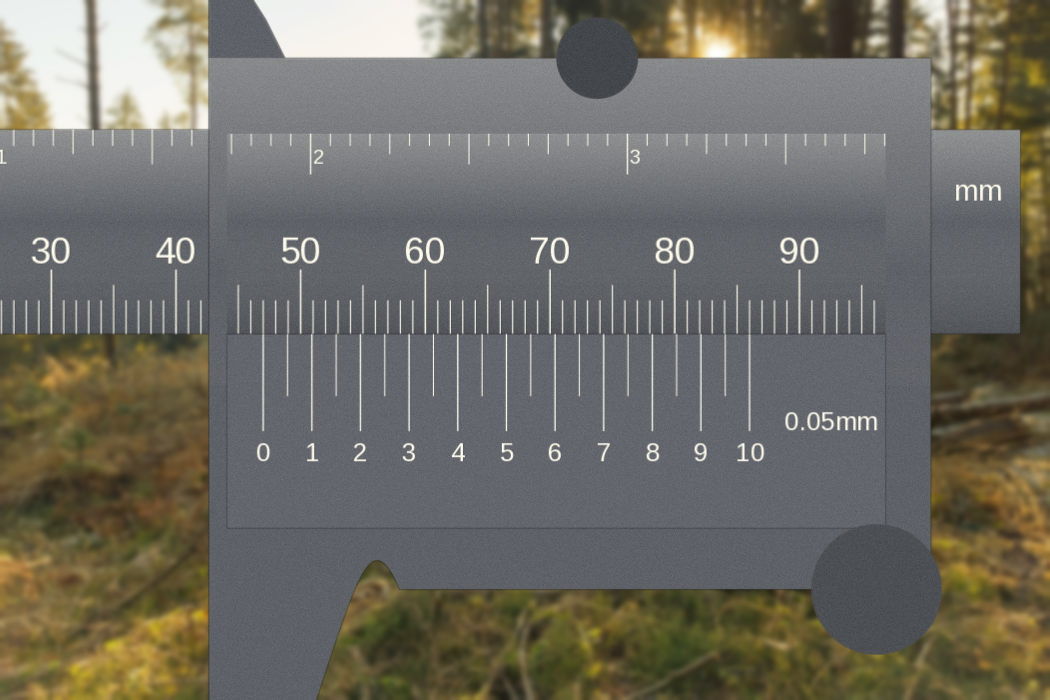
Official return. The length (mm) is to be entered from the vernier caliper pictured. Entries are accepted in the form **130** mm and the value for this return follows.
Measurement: **47.0** mm
